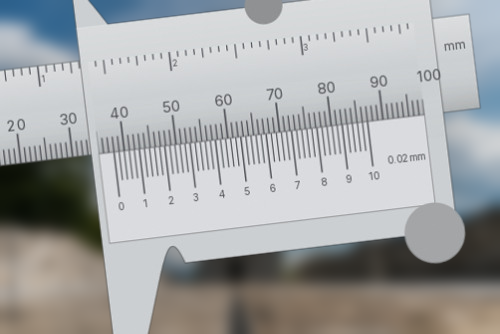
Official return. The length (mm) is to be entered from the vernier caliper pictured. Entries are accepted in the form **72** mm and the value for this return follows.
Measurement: **38.0** mm
